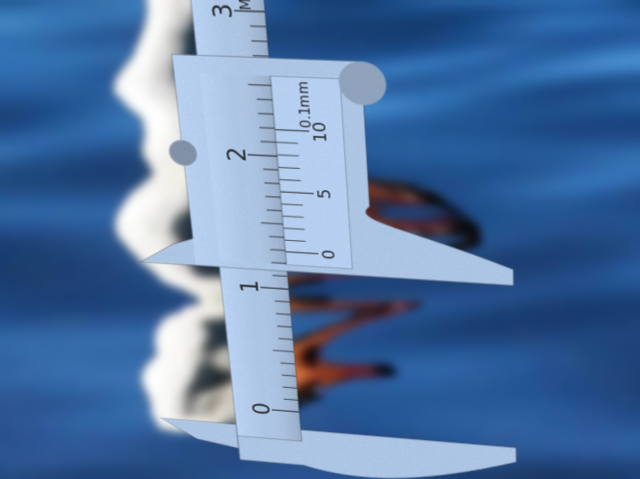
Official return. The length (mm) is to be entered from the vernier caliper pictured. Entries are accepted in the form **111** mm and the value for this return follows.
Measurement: **12.9** mm
